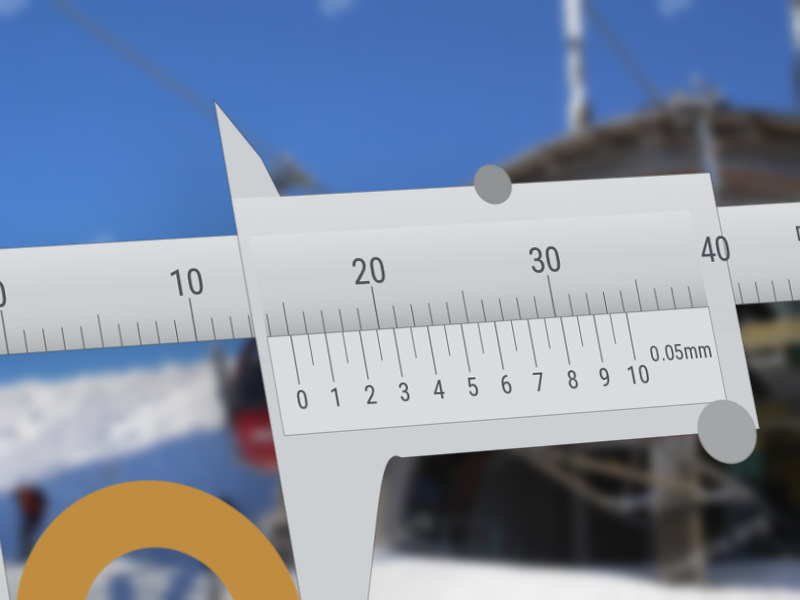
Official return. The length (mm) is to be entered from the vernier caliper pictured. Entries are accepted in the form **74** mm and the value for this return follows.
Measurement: **15.1** mm
